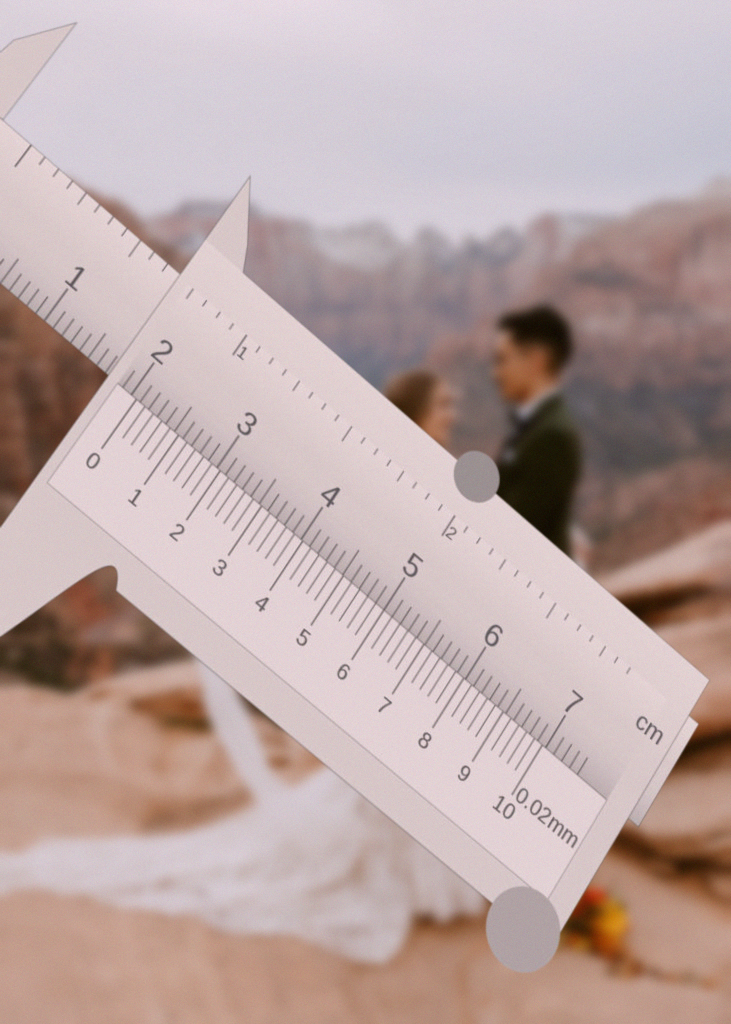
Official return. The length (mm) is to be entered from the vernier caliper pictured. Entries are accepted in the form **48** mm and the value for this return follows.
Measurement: **20.6** mm
